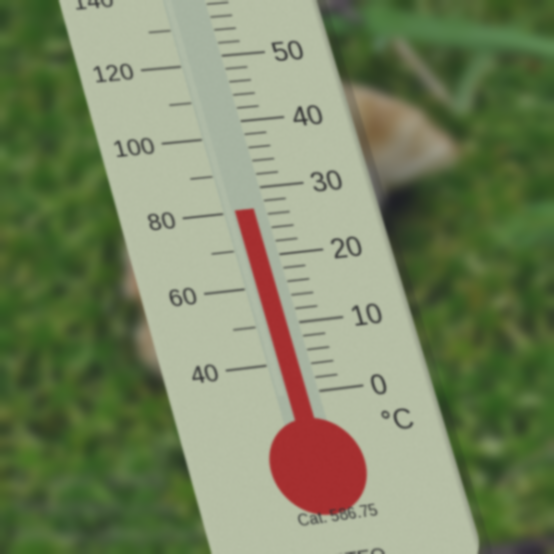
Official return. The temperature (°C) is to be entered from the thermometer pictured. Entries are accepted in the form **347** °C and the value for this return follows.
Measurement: **27** °C
